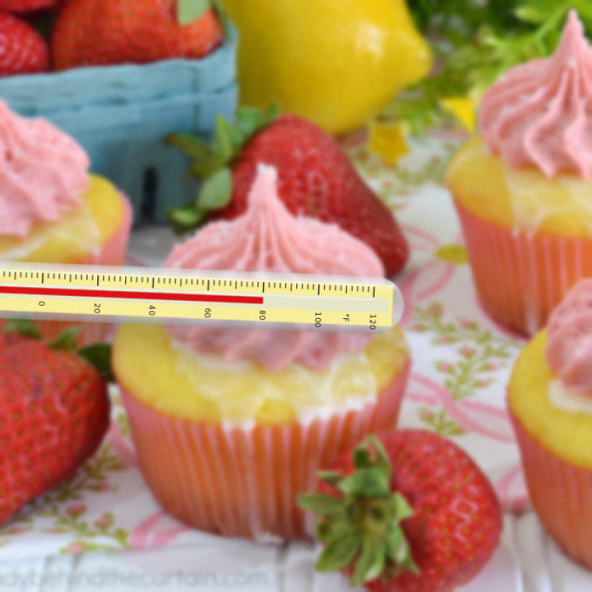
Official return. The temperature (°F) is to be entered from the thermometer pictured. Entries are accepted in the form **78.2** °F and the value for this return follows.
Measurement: **80** °F
